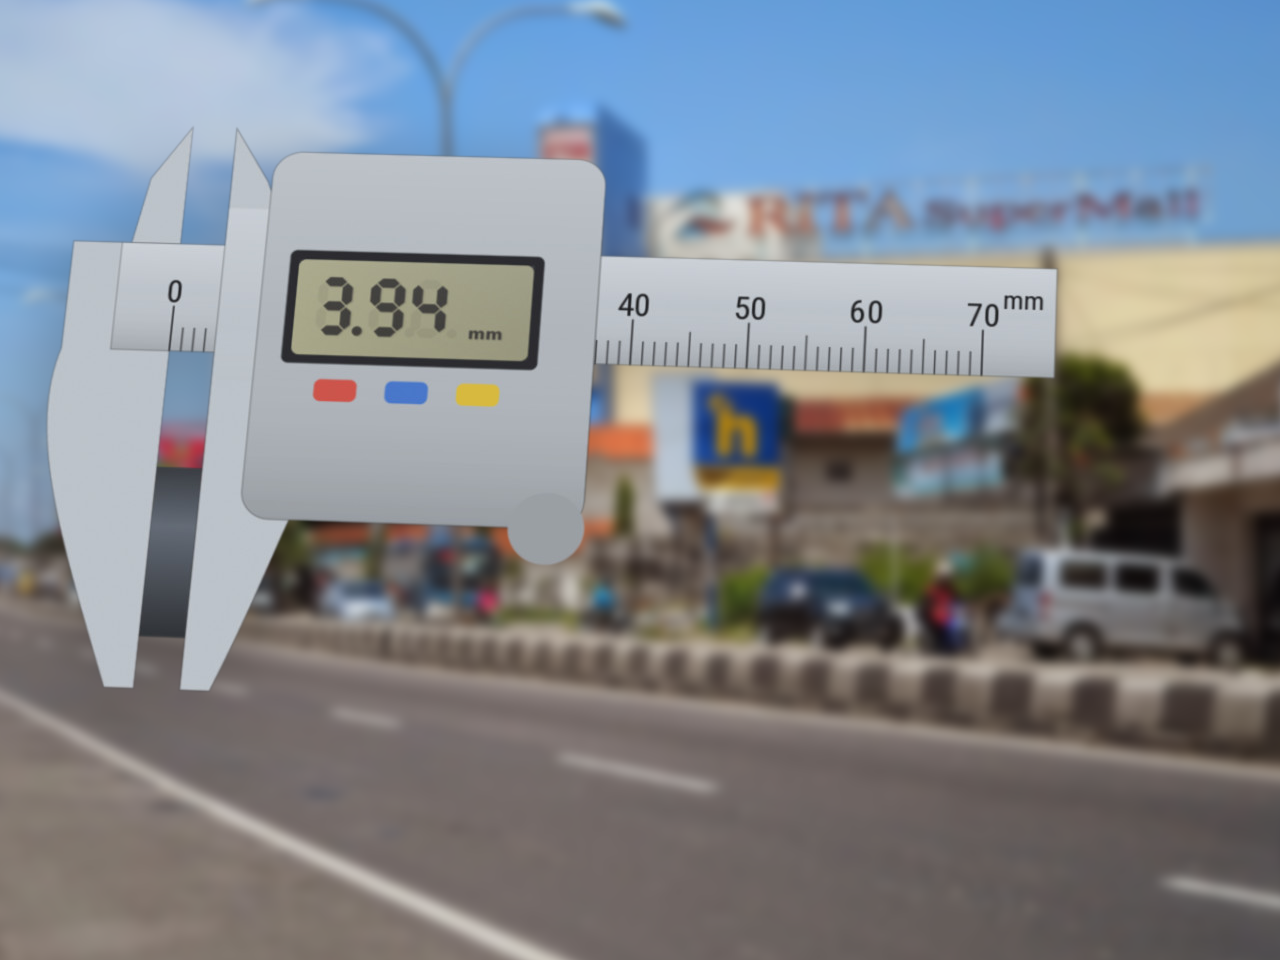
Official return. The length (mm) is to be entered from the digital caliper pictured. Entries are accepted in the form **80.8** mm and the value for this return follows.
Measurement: **3.94** mm
